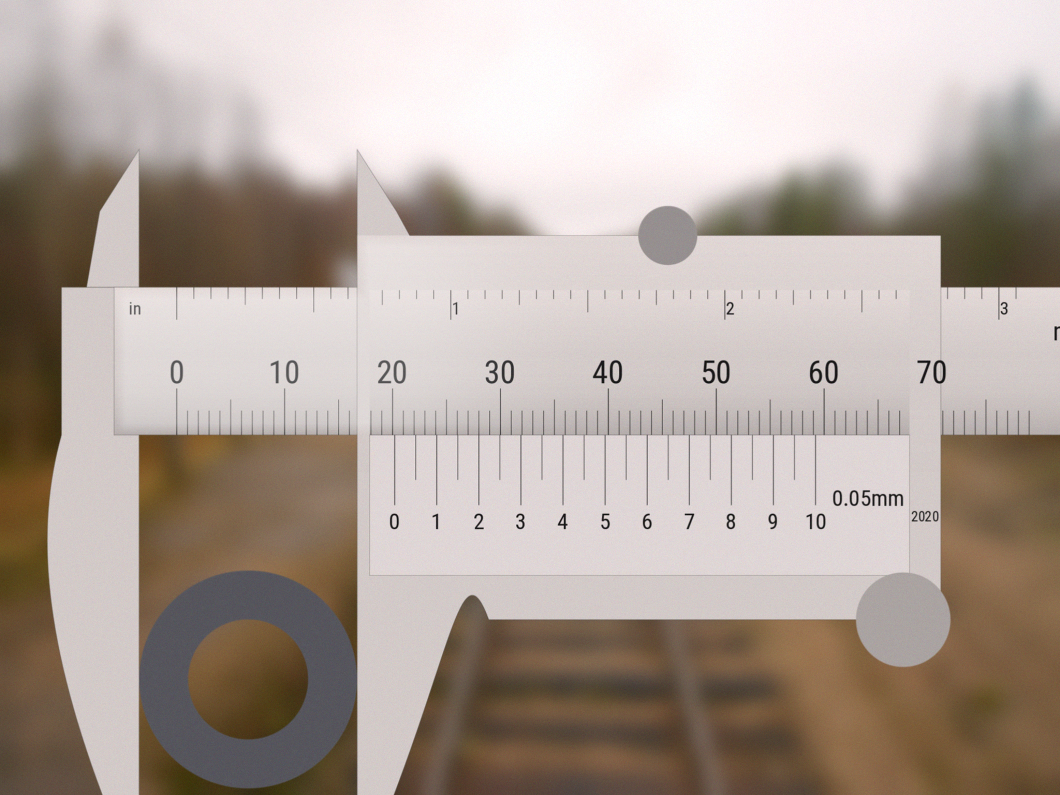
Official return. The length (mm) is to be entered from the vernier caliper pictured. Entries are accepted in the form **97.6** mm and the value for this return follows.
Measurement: **20.2** mm
